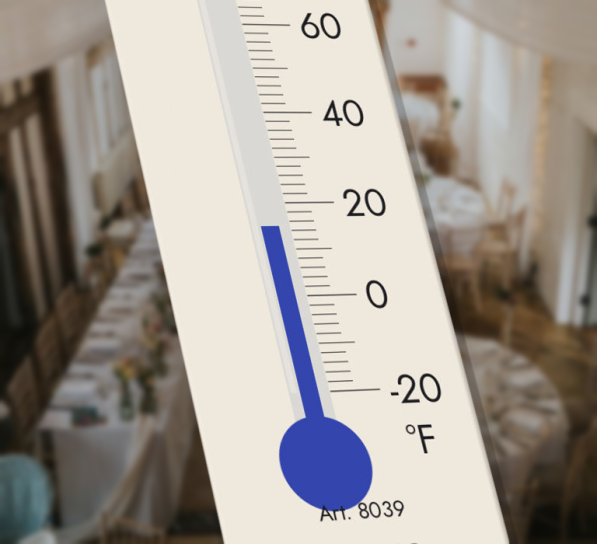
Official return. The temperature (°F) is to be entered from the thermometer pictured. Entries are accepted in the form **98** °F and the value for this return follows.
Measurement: **15** °F
